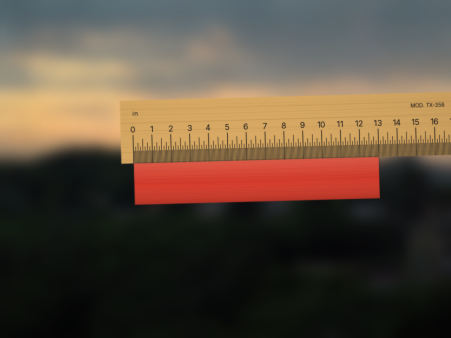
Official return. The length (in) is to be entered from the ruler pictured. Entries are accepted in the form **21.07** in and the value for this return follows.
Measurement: **13** in
